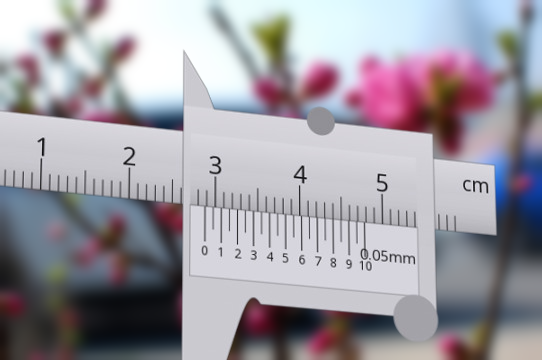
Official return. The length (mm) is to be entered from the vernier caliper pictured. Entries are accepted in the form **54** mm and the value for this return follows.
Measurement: **28.8** mm
